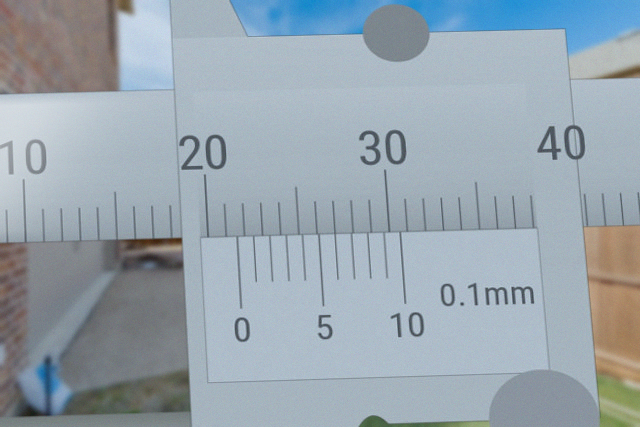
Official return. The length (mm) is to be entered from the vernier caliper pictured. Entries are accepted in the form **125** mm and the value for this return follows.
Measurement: **21.6** mm
